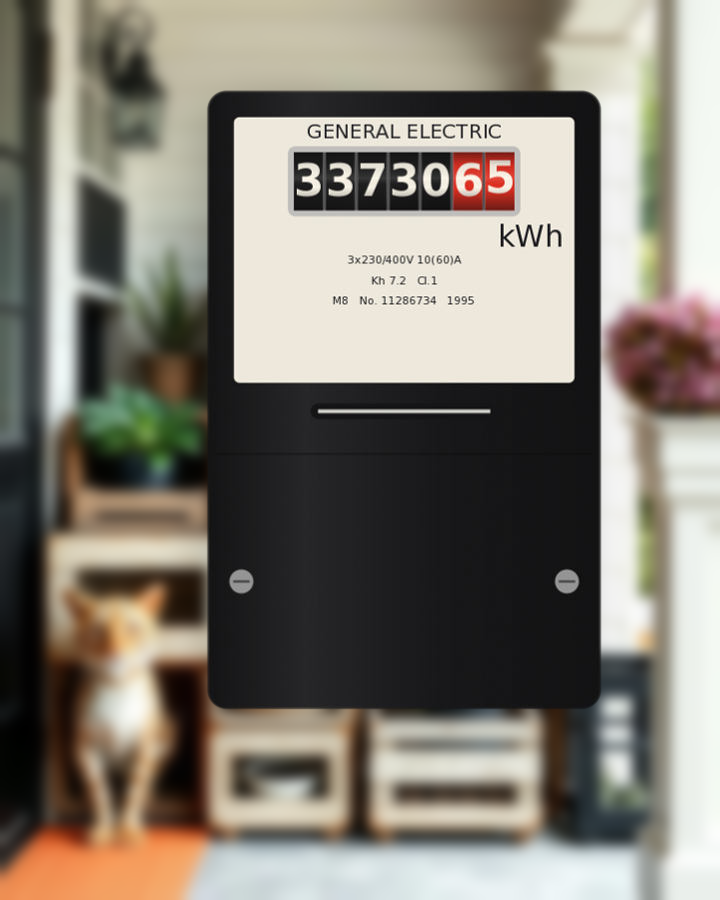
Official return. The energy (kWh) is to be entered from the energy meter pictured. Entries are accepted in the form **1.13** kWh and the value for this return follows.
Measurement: **33730.65** kWh
